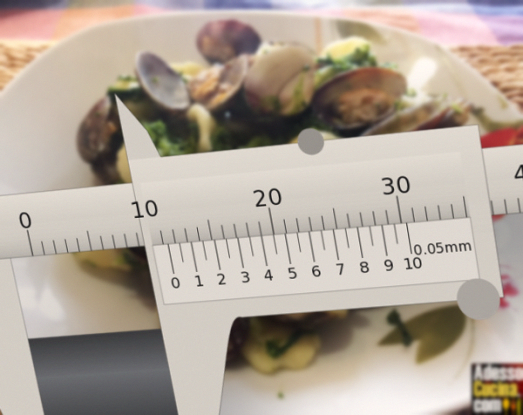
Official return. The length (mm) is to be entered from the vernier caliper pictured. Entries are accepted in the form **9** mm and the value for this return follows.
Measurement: **11.4** mm
